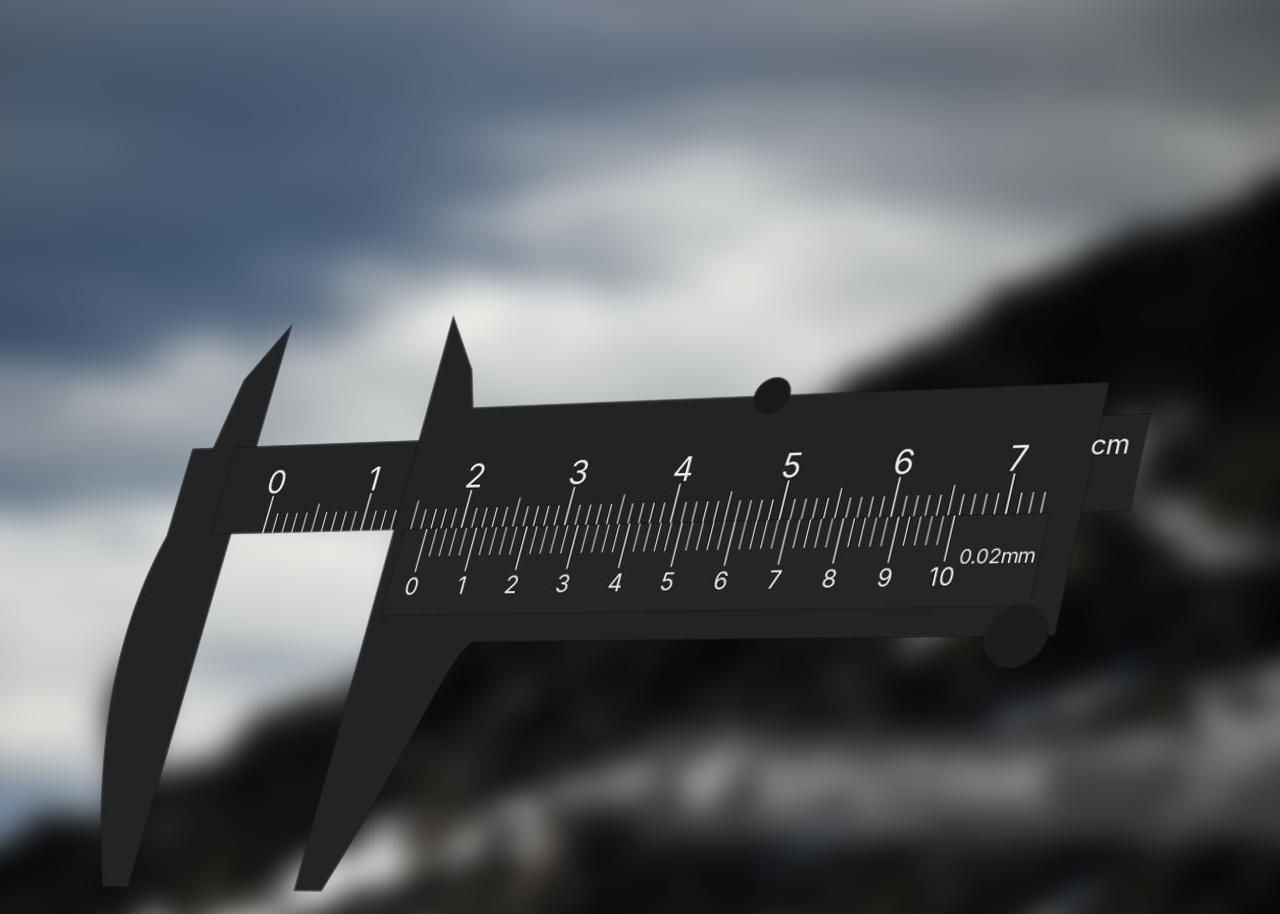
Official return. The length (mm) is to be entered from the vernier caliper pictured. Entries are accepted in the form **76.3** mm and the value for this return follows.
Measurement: **16.6** mm
